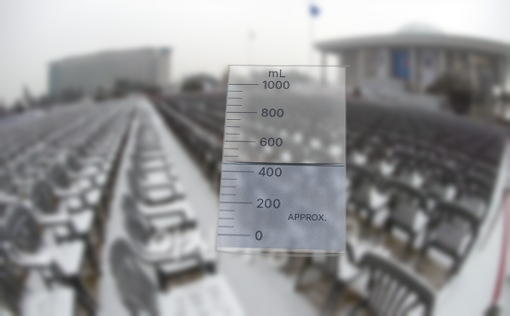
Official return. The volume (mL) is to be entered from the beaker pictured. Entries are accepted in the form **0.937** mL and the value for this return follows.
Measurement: **450** mL
